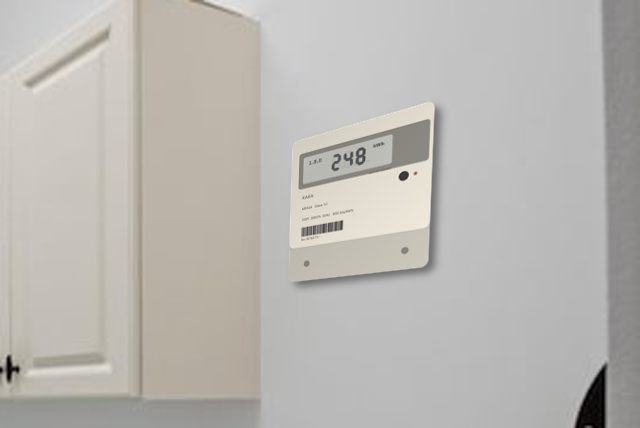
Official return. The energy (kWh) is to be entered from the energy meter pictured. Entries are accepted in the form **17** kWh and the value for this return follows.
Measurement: **248** kWh
